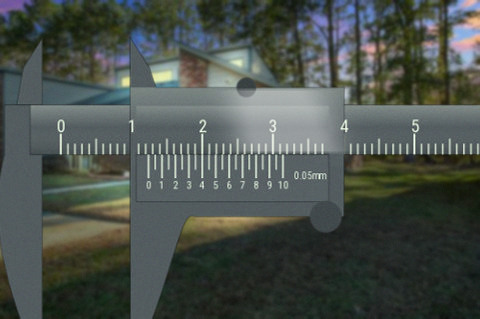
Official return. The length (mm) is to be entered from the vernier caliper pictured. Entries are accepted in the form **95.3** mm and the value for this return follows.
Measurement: **12.4** mm
